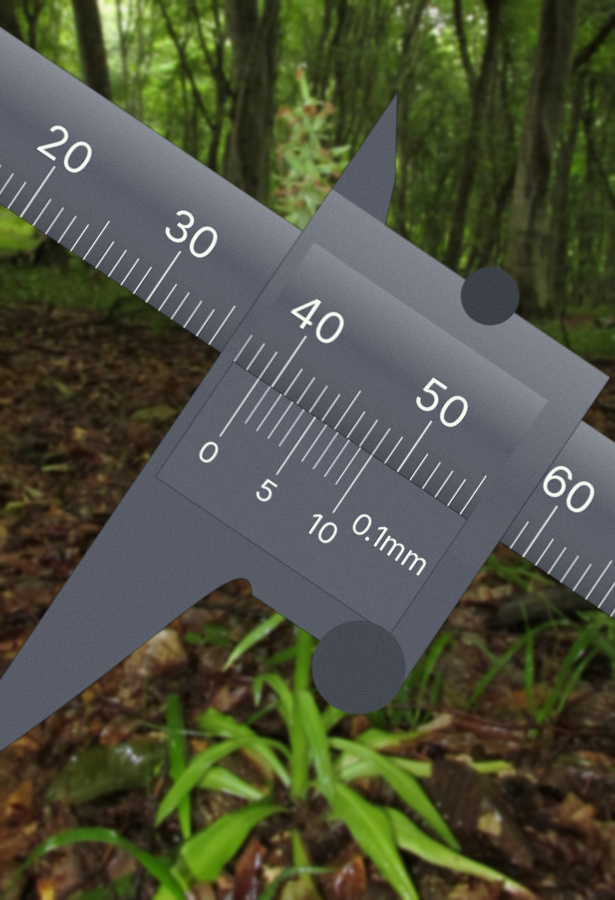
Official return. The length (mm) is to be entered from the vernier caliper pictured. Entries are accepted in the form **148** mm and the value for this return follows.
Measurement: **39.0** mm
